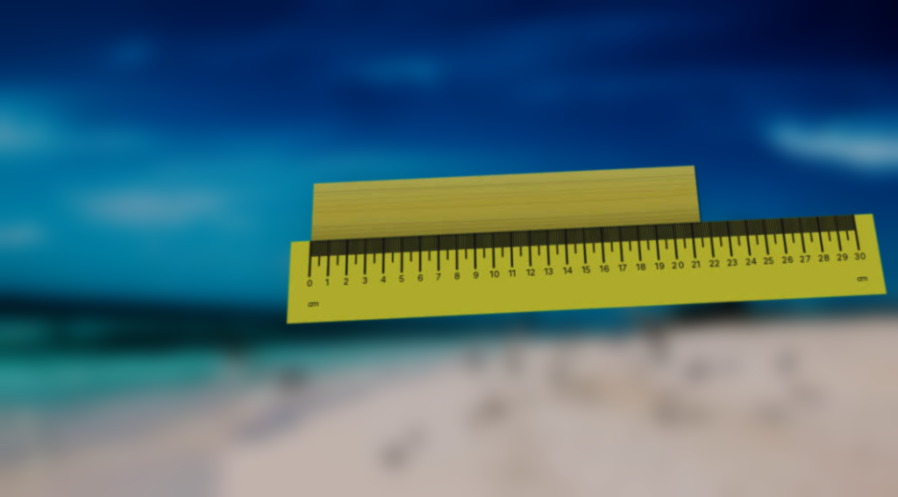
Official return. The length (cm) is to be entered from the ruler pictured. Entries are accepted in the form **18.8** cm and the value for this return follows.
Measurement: **21.5** cm
